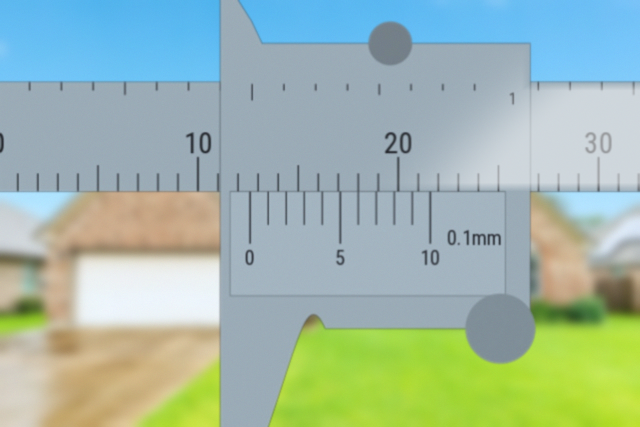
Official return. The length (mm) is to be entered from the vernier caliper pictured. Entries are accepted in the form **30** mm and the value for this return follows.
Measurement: **12.6** mm
